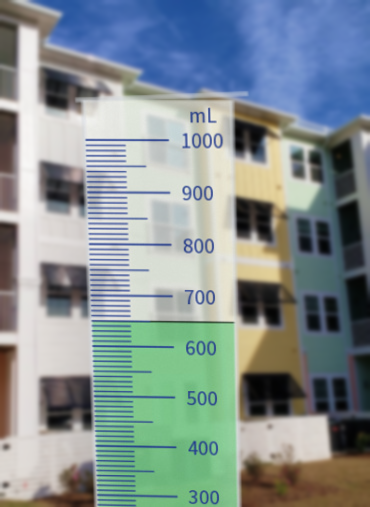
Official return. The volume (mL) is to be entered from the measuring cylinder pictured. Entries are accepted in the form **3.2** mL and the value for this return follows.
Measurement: **650** mL
